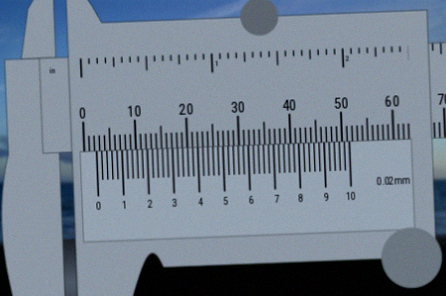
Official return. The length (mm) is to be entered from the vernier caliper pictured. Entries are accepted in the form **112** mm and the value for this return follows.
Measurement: **2.4** mm
